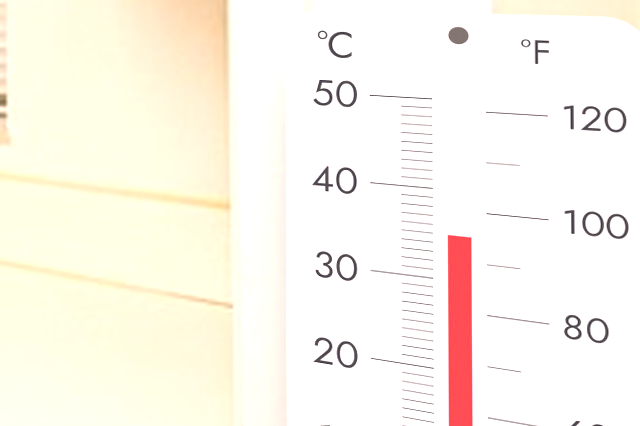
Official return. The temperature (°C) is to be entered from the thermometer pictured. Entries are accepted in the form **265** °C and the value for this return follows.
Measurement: **35** °C
